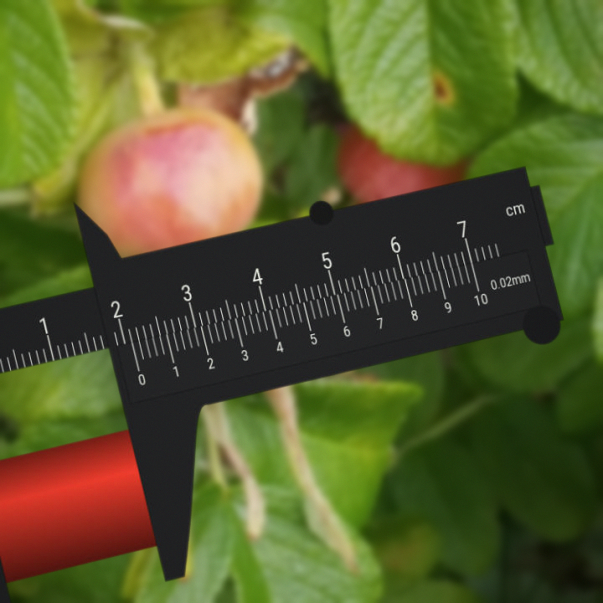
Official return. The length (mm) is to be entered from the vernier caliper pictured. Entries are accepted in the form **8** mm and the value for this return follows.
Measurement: **21.0** mm
